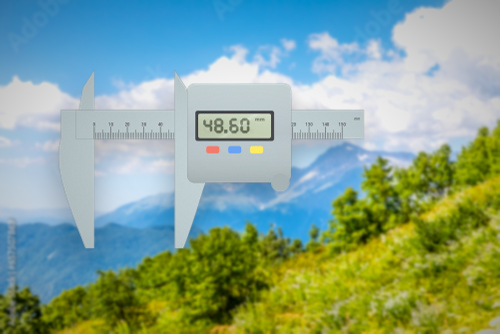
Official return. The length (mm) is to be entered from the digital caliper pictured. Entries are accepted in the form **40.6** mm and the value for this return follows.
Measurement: **48.60** mm
